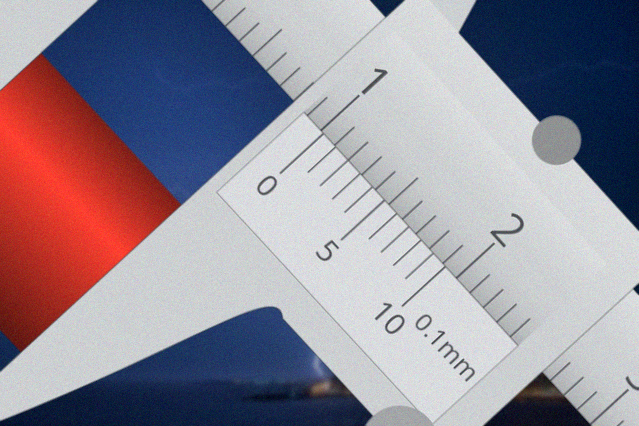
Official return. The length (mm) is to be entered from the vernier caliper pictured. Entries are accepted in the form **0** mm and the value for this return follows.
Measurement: **10.2** mm
